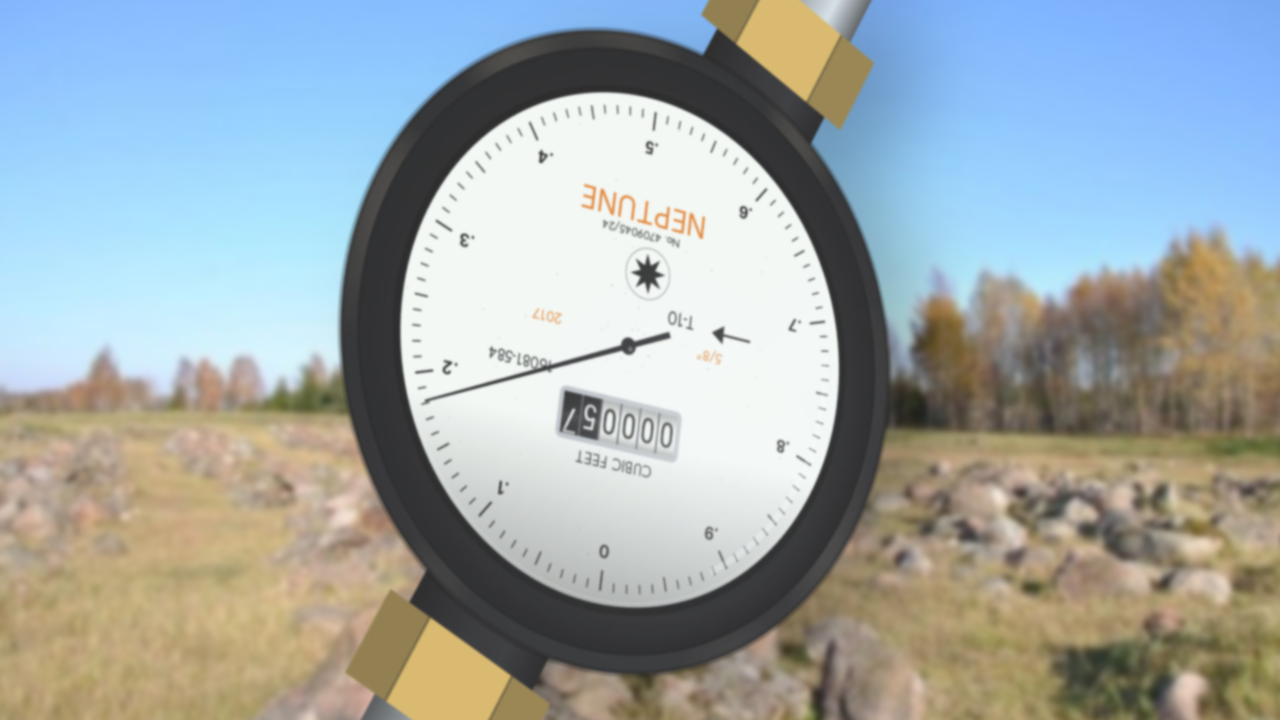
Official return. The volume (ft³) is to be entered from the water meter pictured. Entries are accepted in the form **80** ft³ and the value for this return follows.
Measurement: **57.18** ft³
